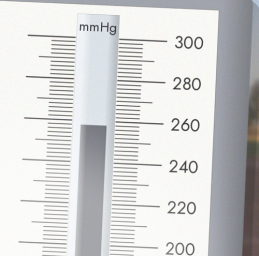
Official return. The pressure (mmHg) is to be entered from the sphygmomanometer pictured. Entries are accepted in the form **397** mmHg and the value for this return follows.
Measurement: **258** mmHg
